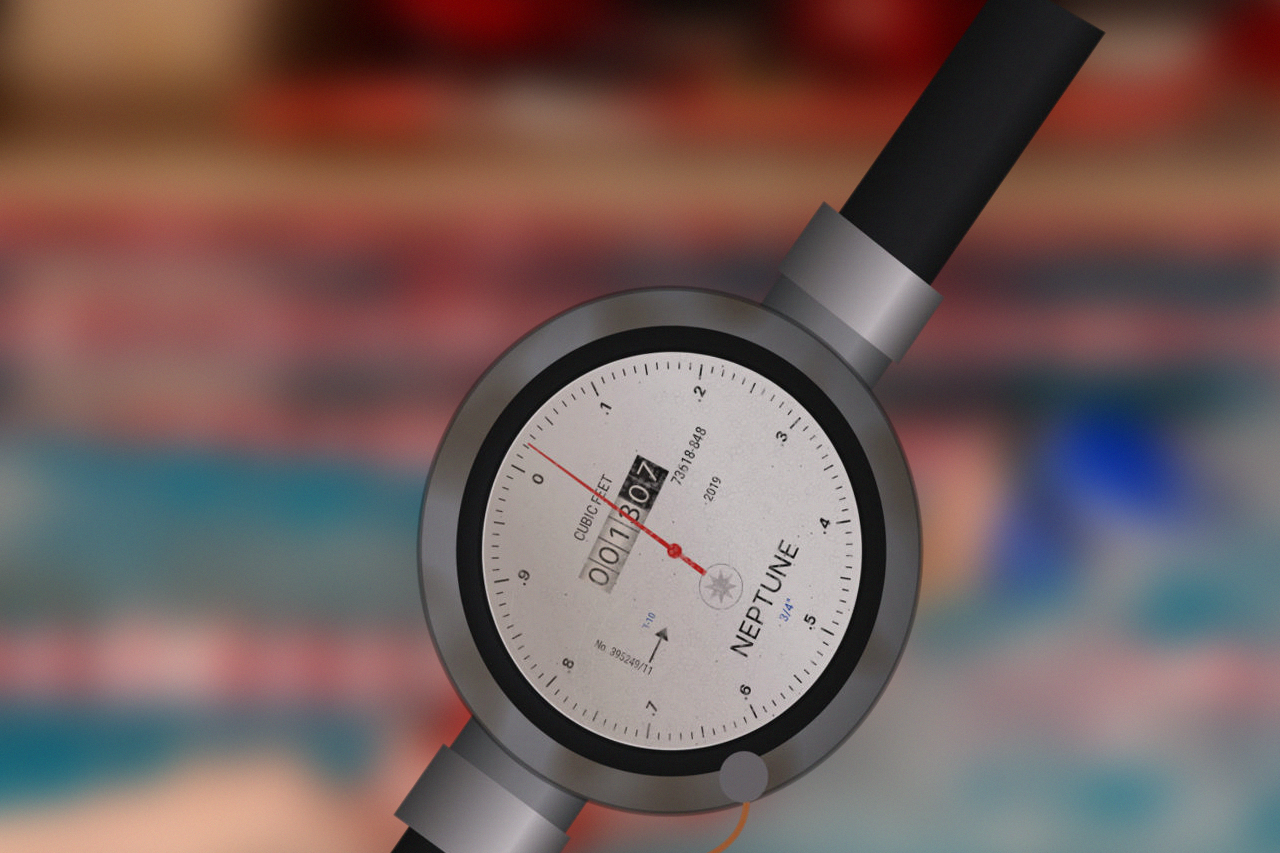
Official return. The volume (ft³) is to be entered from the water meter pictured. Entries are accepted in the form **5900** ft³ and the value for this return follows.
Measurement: **1307.02** ft³
